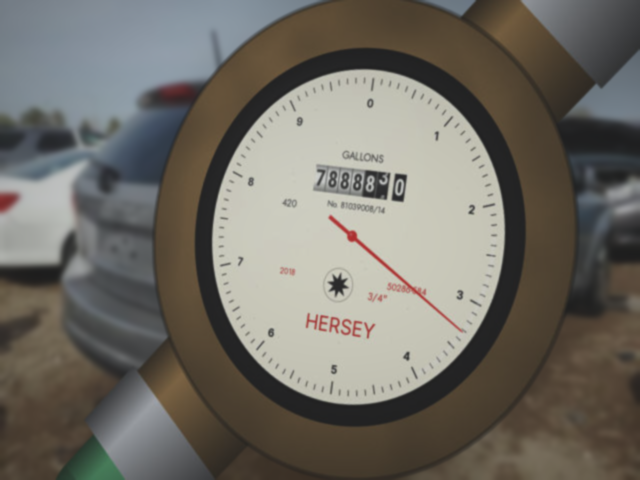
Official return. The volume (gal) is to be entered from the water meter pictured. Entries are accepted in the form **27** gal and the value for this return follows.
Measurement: **7888833.3** gal
